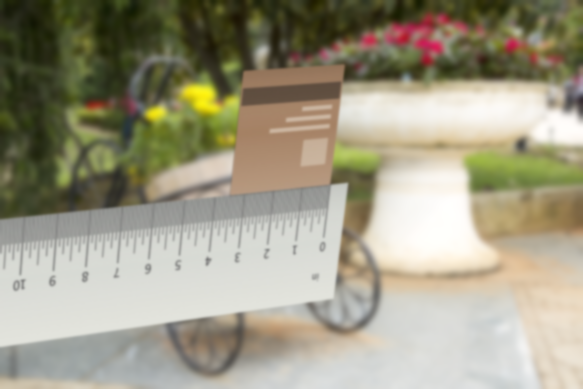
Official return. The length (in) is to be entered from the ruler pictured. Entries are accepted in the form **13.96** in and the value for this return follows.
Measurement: **3.5** in
